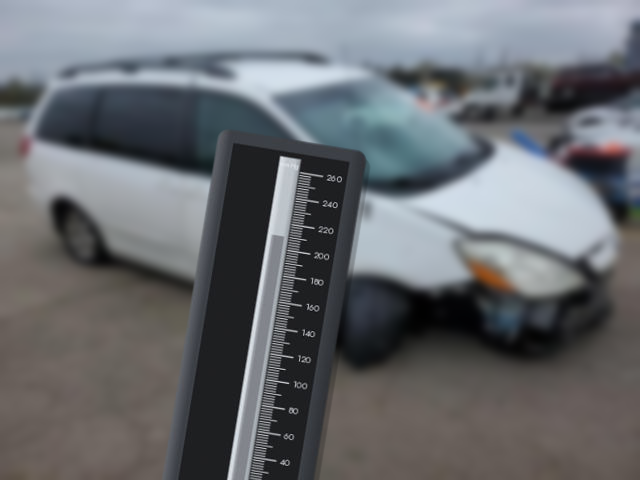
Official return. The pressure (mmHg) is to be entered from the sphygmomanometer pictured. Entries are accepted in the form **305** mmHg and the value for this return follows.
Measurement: **210** mmHg
